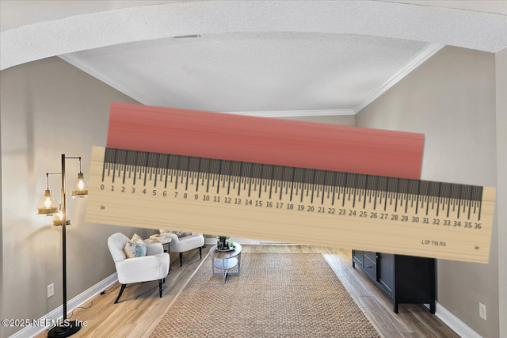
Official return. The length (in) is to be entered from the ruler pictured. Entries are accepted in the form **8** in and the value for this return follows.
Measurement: **30** in
